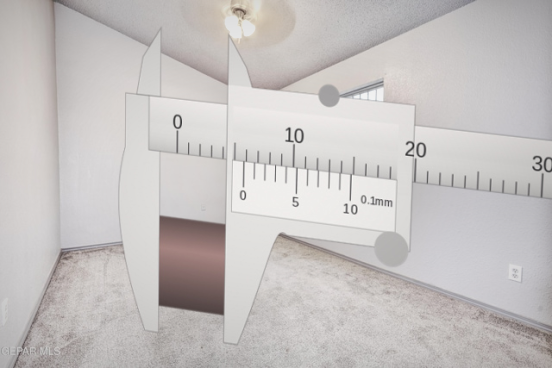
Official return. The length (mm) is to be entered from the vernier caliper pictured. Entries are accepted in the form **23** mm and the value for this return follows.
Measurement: **5.8** mm
